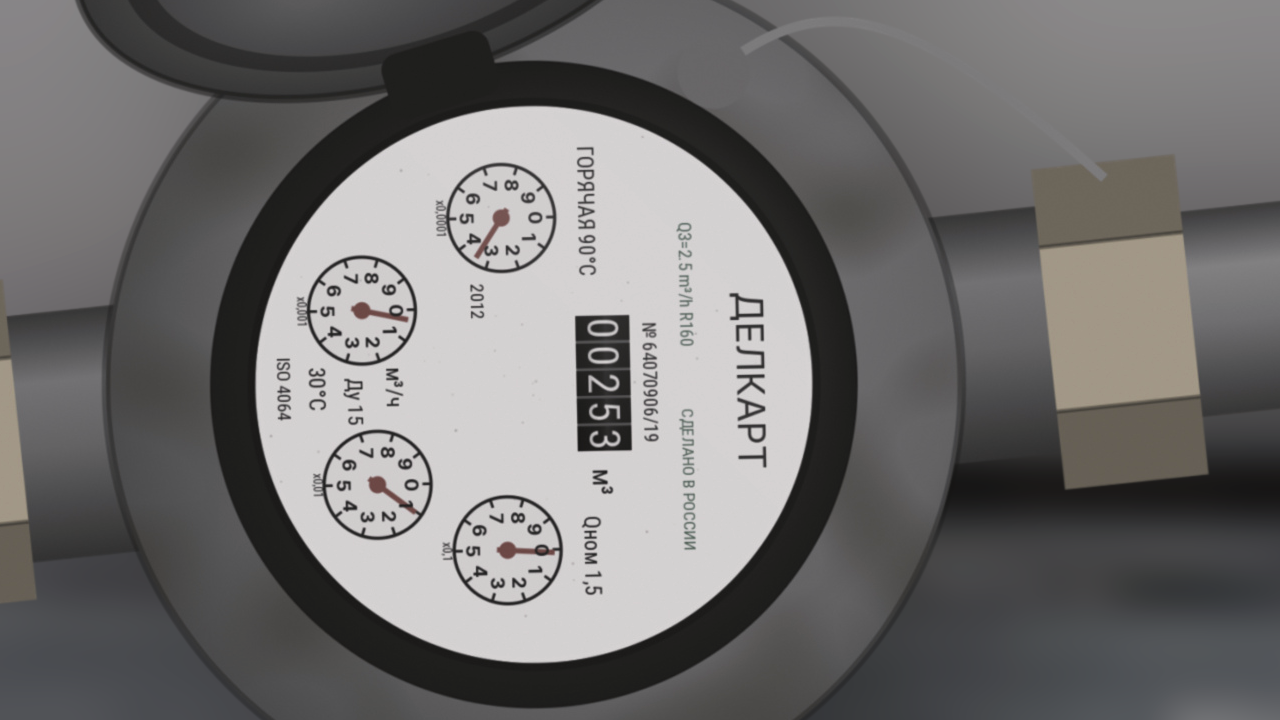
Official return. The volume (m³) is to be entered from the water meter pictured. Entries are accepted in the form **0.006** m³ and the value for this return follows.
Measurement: **253.0103** m³
